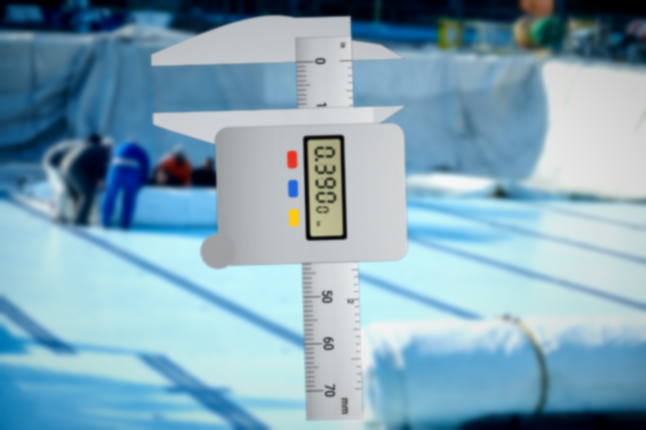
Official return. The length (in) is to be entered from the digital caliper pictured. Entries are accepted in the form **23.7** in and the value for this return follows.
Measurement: **0.3900** in
